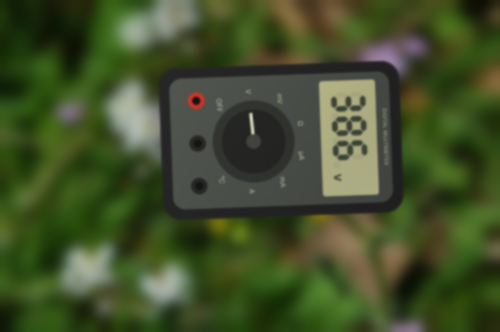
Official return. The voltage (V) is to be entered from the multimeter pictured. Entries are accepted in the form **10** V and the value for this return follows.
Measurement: **386** V
